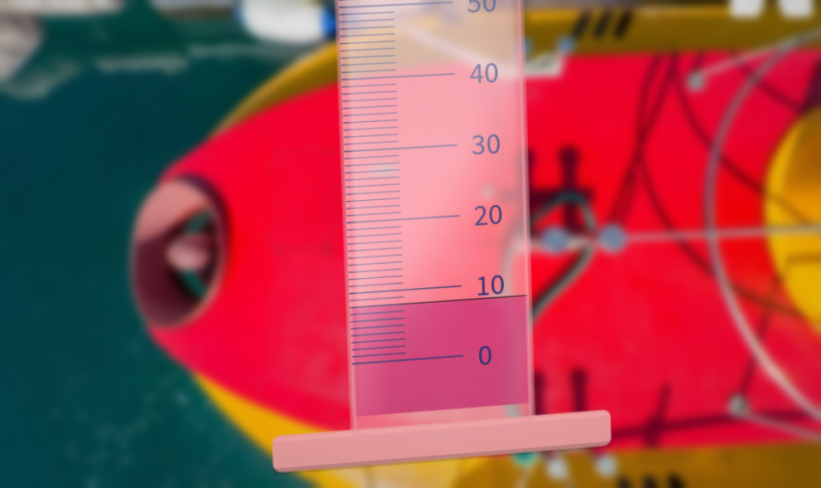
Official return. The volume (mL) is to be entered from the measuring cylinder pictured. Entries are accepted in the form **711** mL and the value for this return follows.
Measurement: **8** mL
